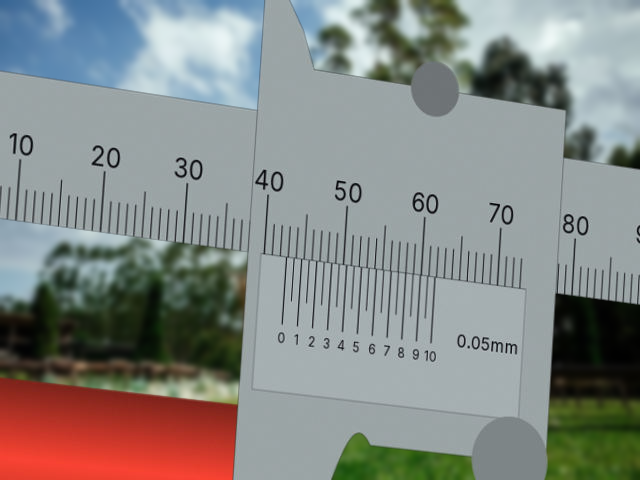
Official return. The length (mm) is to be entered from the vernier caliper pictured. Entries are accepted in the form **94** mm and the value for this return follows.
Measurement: **42.8** mm
